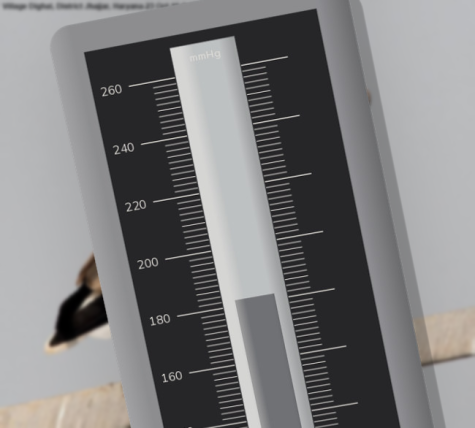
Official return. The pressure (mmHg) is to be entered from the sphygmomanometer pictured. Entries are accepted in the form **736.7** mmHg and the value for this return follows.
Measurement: **182** mmHg
